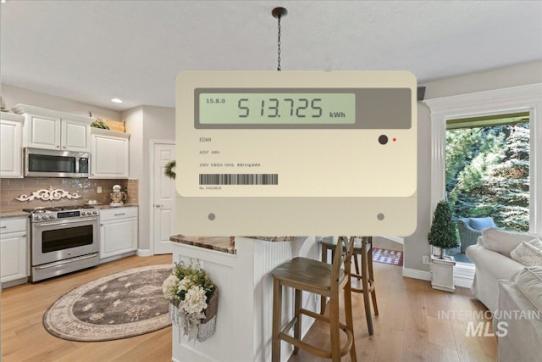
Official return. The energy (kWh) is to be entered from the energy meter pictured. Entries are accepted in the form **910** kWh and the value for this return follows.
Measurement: **513.725** kWh
